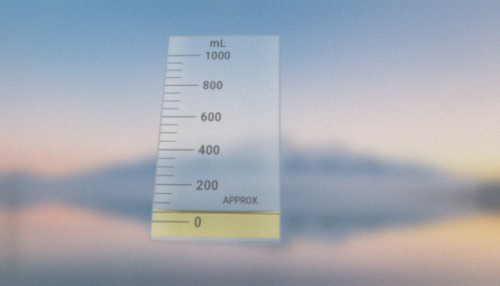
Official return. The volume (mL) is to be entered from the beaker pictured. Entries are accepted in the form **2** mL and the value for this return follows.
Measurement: **50** mL
